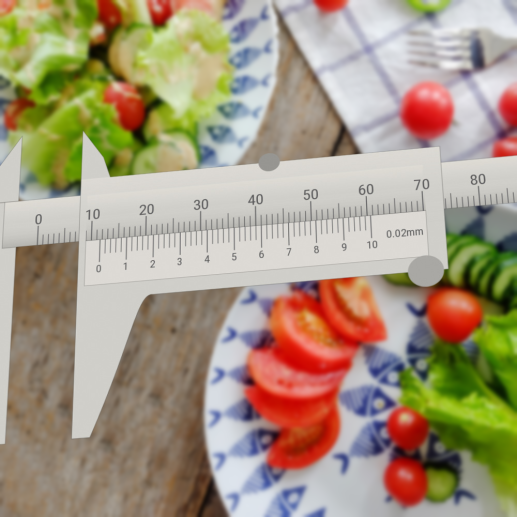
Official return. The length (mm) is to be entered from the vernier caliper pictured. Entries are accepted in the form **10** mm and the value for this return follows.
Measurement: **11.6** mm
